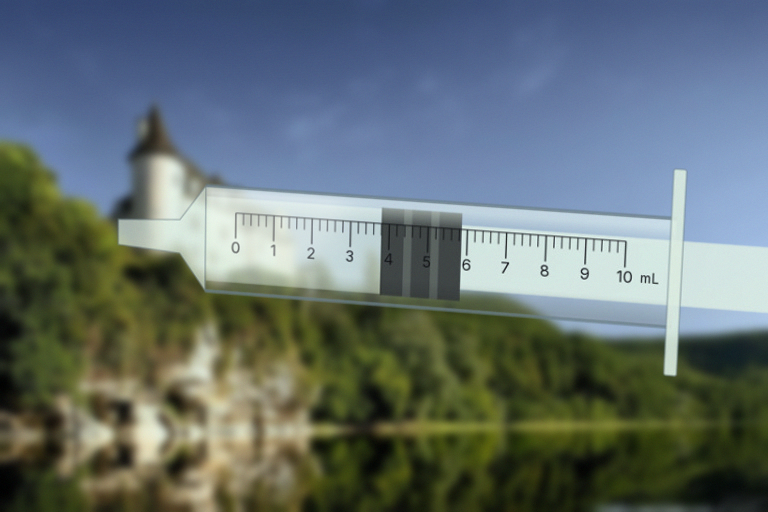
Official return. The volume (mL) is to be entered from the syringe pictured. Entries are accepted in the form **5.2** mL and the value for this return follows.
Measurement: **3.8** mL
